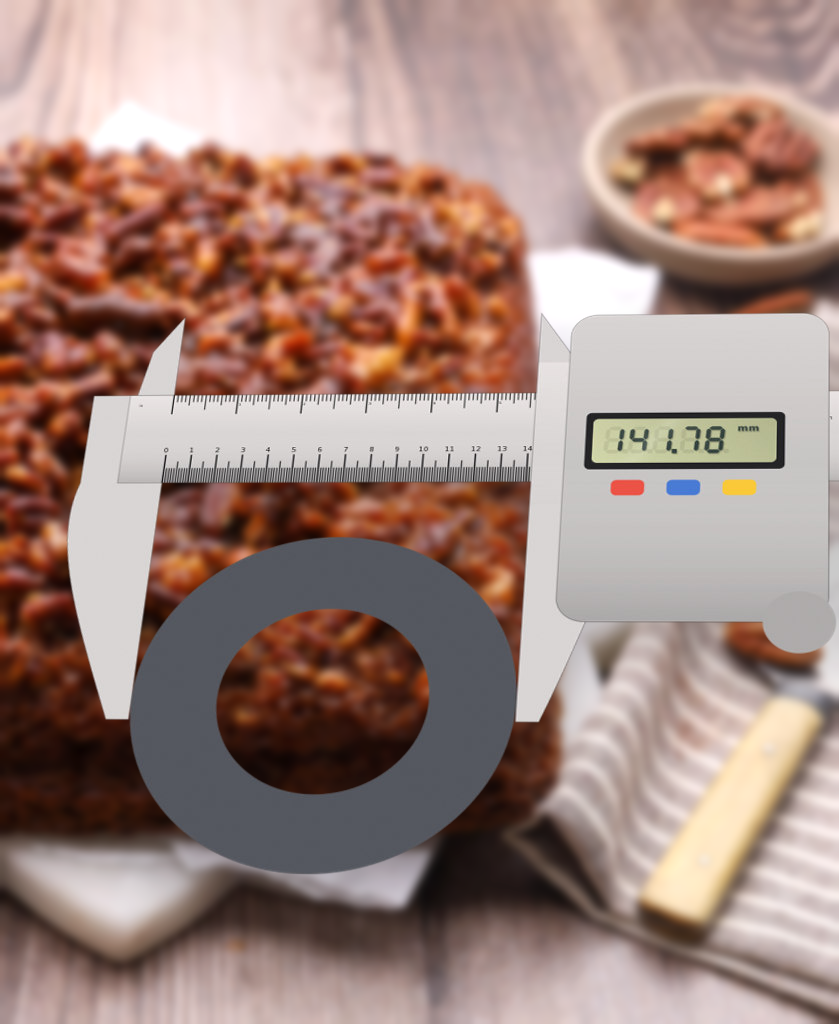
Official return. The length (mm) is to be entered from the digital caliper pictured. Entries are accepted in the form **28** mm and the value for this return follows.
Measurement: **141.78** mm
